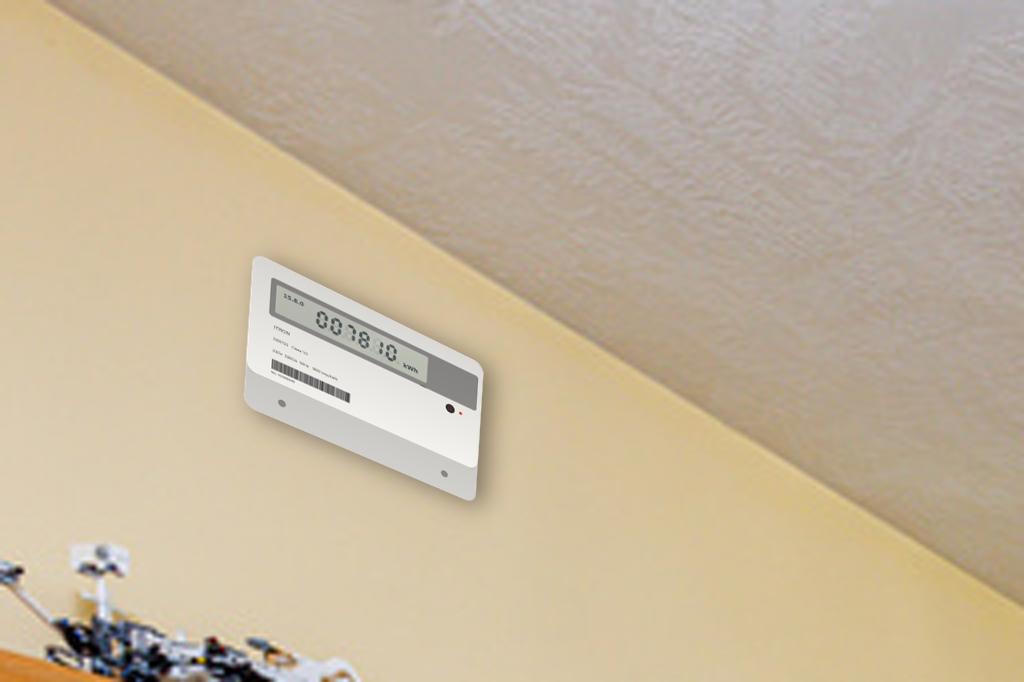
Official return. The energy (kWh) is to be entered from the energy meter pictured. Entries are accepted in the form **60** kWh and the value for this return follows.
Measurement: **7810** kWh
